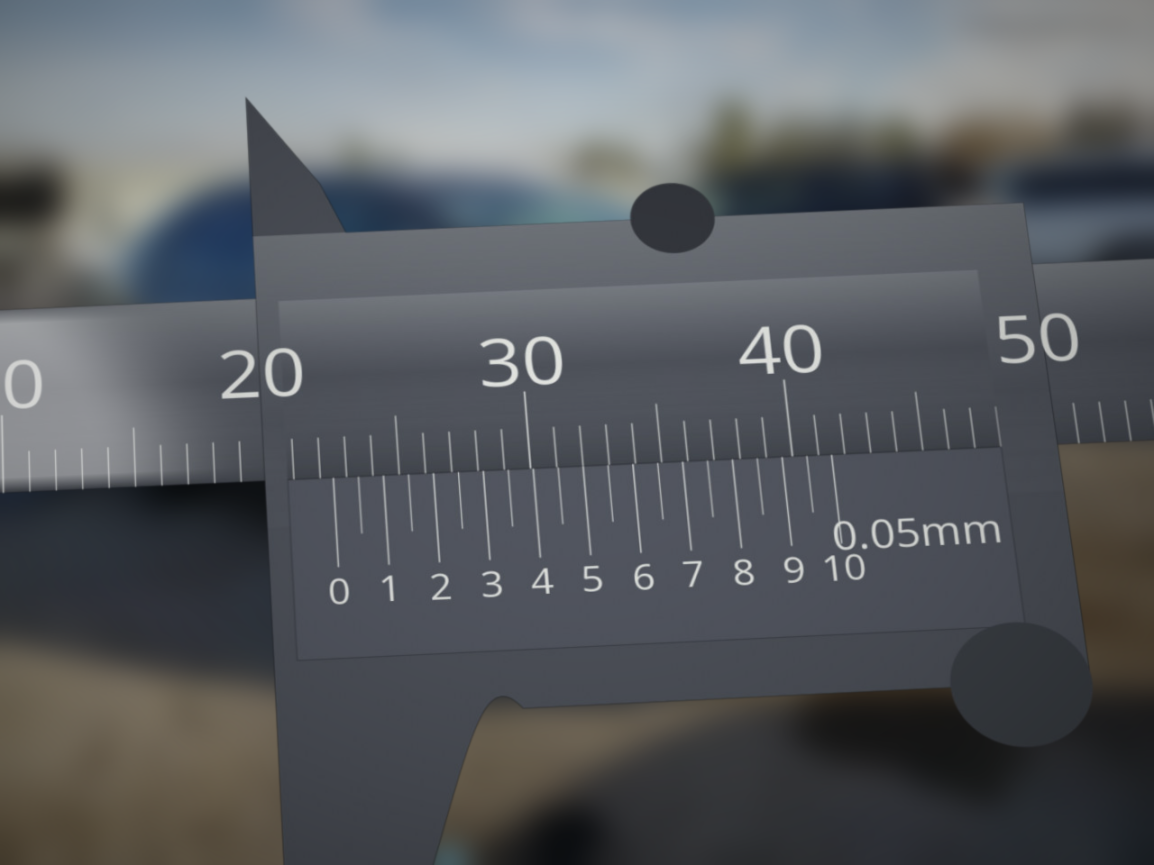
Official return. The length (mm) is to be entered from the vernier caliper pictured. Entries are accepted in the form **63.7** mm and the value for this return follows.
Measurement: **22.50** mm
